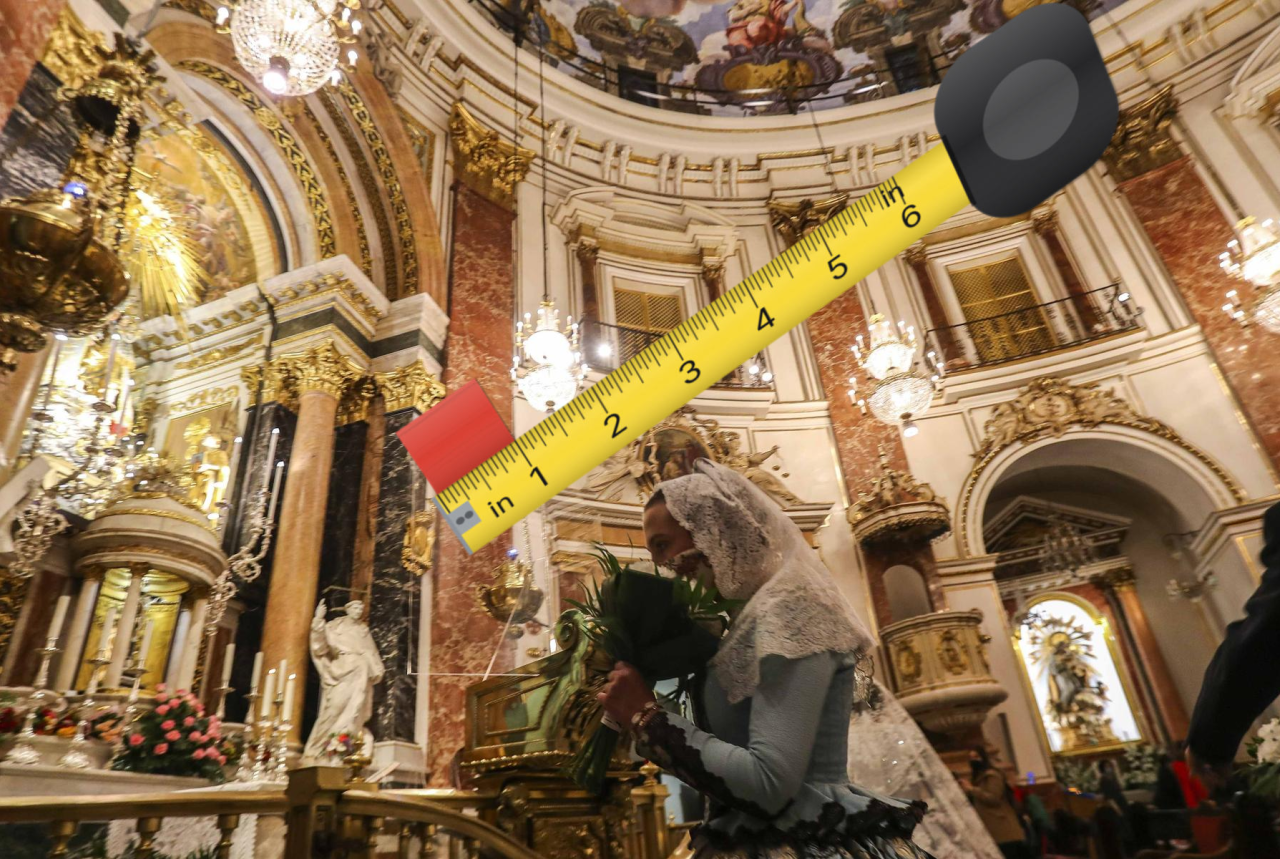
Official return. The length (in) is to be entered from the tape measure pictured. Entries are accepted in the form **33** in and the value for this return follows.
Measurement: **1** in
